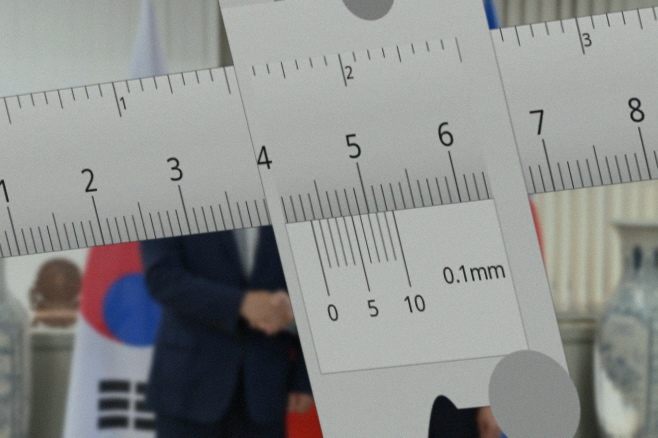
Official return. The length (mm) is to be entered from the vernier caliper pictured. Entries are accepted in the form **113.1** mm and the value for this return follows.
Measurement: **43.6** mm
